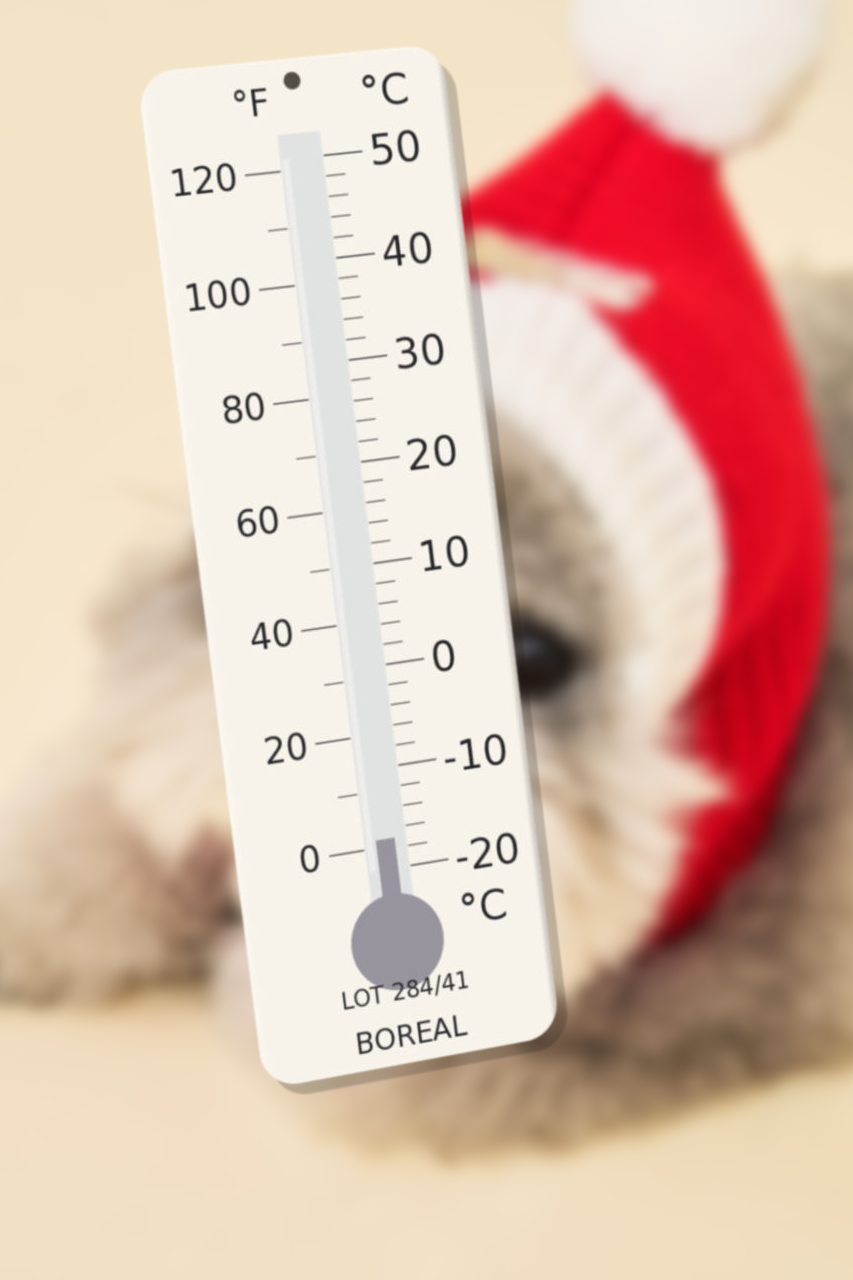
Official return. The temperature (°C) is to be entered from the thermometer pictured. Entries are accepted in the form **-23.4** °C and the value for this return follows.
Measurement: **-17** °C
